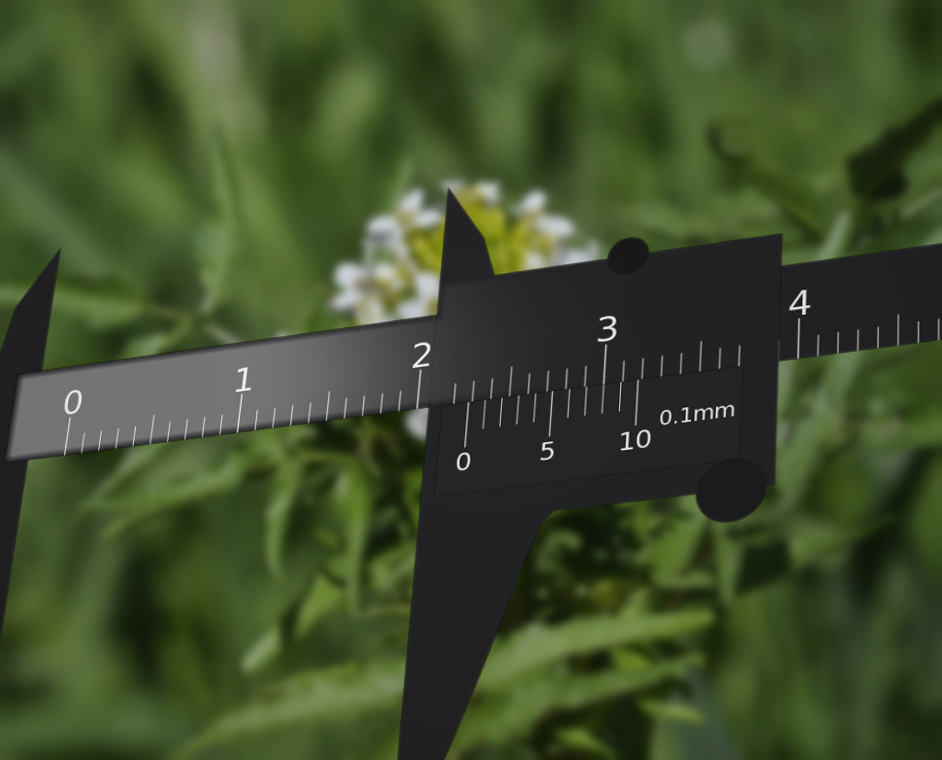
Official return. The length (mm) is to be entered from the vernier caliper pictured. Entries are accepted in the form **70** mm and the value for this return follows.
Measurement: **22.8** mm
